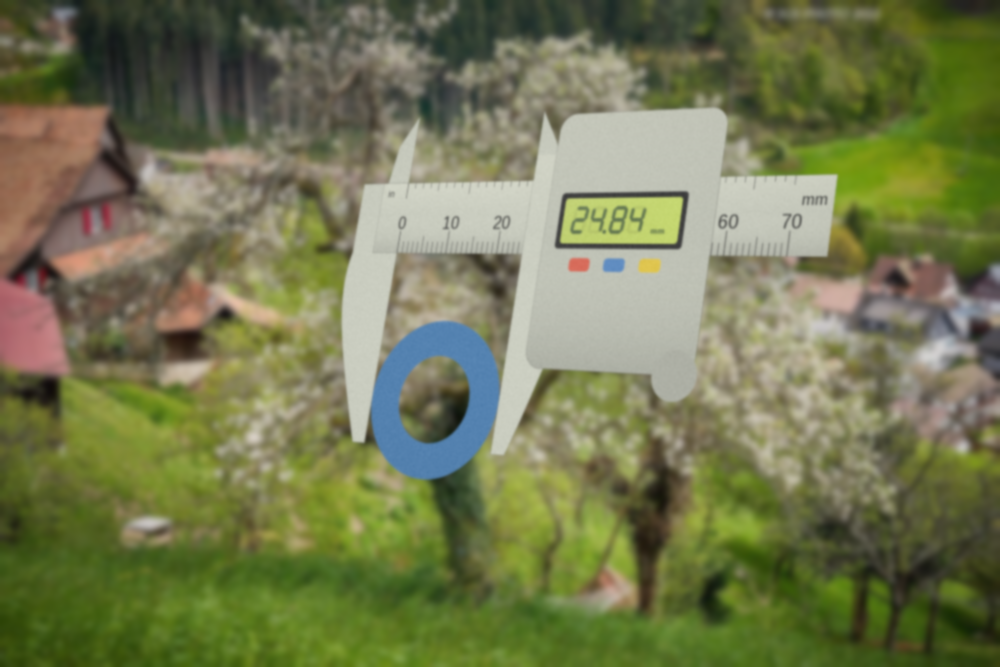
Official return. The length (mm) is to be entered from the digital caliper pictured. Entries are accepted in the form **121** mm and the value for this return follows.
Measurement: **24.84** mm
